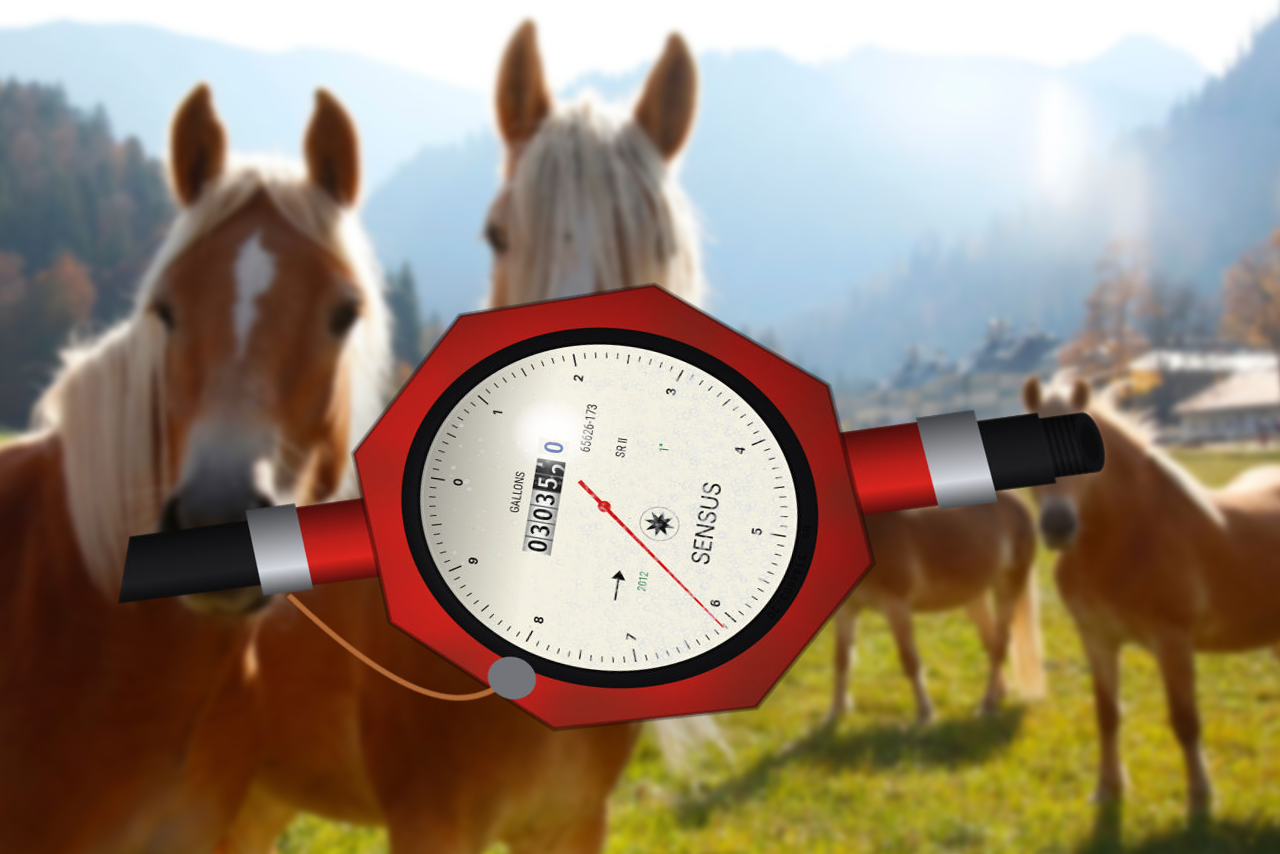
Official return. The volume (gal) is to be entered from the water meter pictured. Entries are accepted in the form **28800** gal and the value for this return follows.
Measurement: **303516.1** gal
